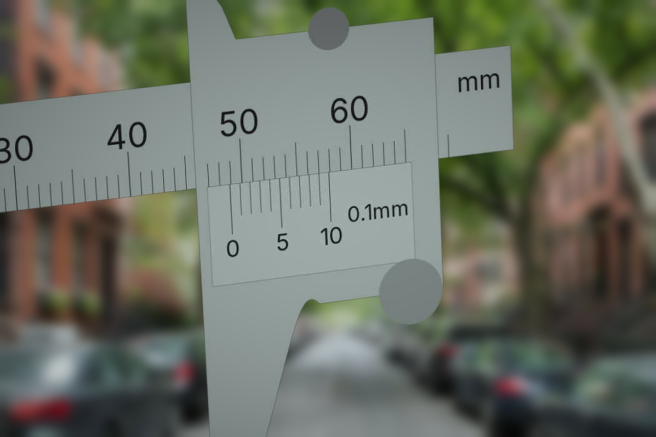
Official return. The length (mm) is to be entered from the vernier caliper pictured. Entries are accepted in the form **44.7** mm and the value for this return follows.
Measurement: **48.9** mm
